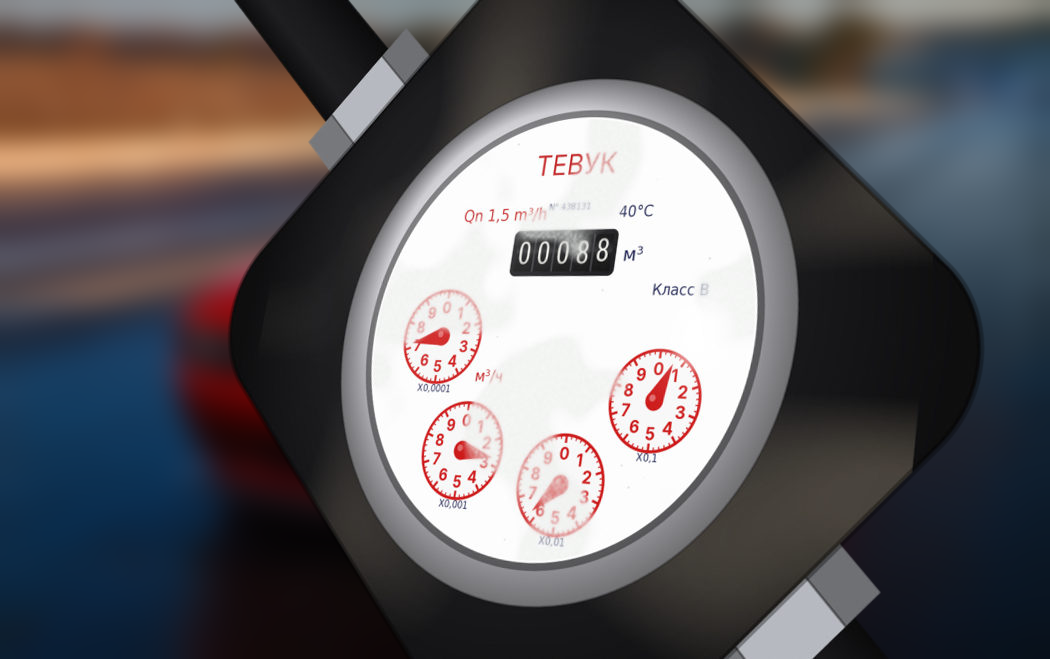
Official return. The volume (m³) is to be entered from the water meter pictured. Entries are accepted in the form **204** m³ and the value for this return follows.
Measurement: **88.0627** m³
